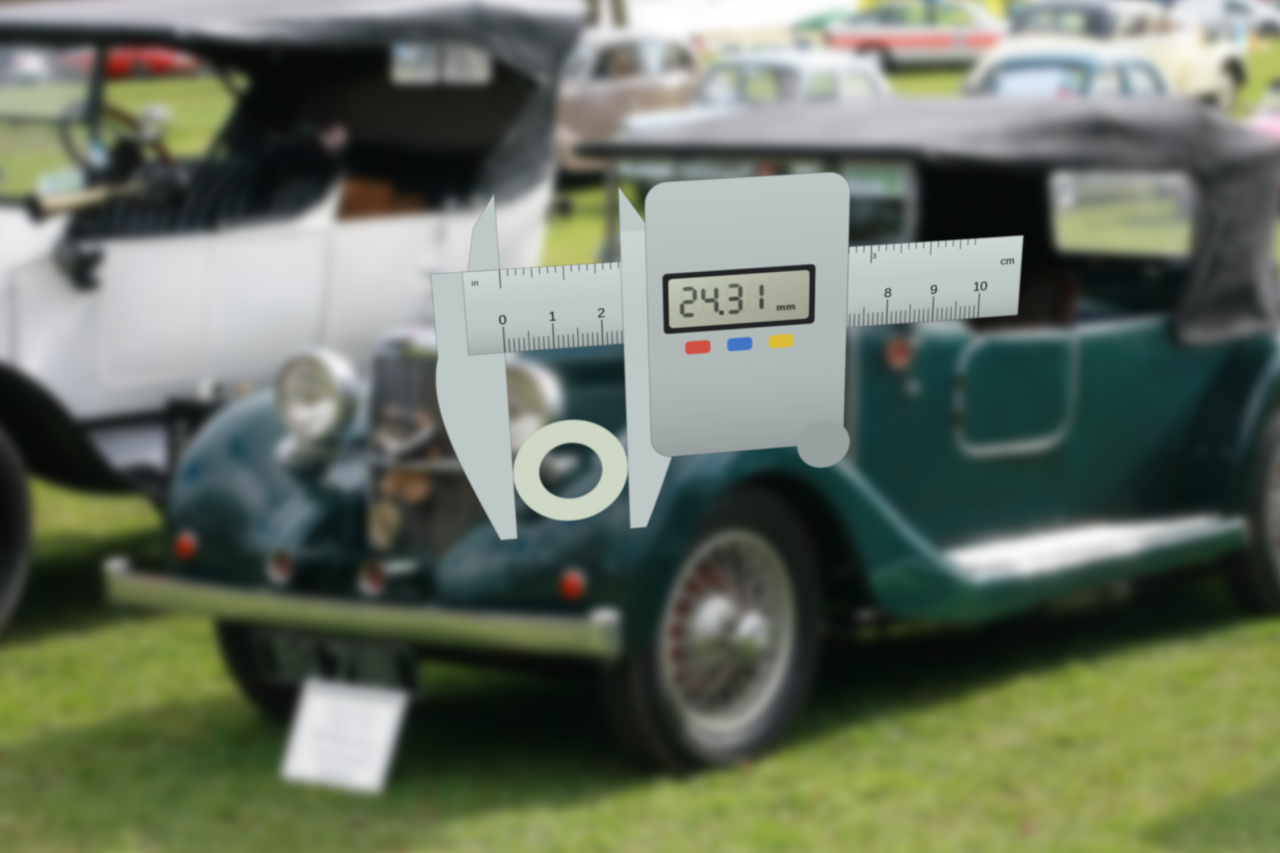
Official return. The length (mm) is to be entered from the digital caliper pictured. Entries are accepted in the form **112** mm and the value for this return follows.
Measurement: **24.31** mm
